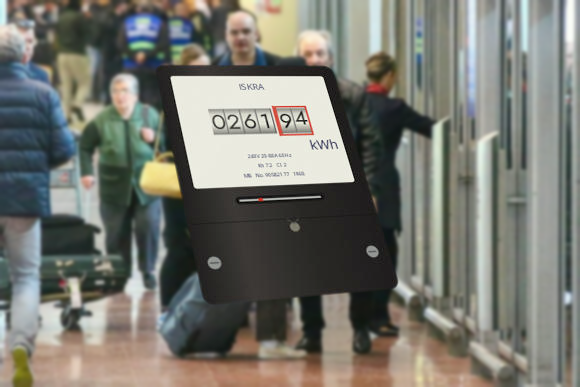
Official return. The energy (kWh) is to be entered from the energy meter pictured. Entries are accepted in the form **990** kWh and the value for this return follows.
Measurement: **261.94** kWh
